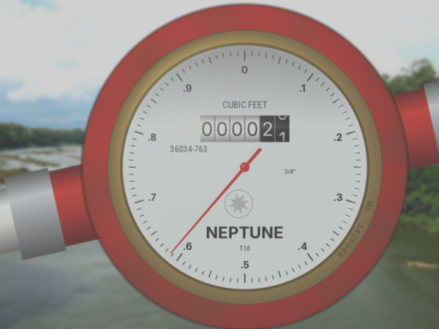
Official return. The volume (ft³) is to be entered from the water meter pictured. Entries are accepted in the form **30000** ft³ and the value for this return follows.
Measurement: **20.61** ft³
